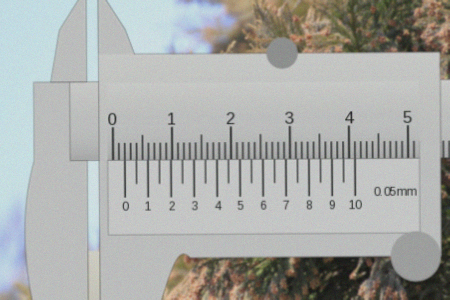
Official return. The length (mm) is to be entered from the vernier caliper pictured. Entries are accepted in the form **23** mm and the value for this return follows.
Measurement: **2.0** mm
